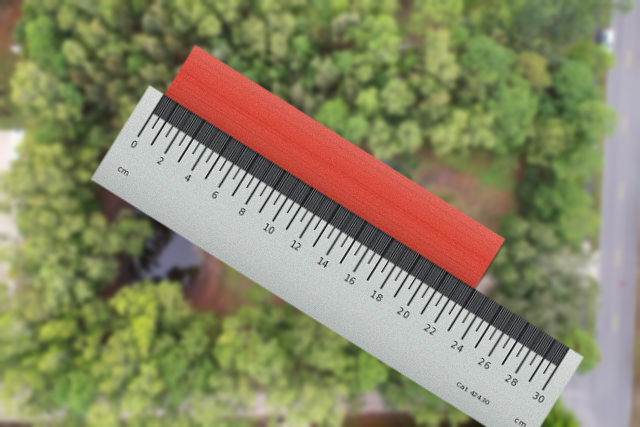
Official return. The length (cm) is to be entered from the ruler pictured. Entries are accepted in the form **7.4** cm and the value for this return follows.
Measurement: **23** cm
